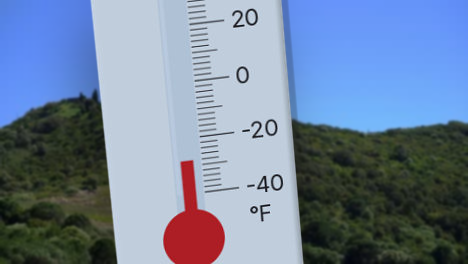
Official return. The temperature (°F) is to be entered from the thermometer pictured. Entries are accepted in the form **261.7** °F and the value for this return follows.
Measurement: **-28** °F
